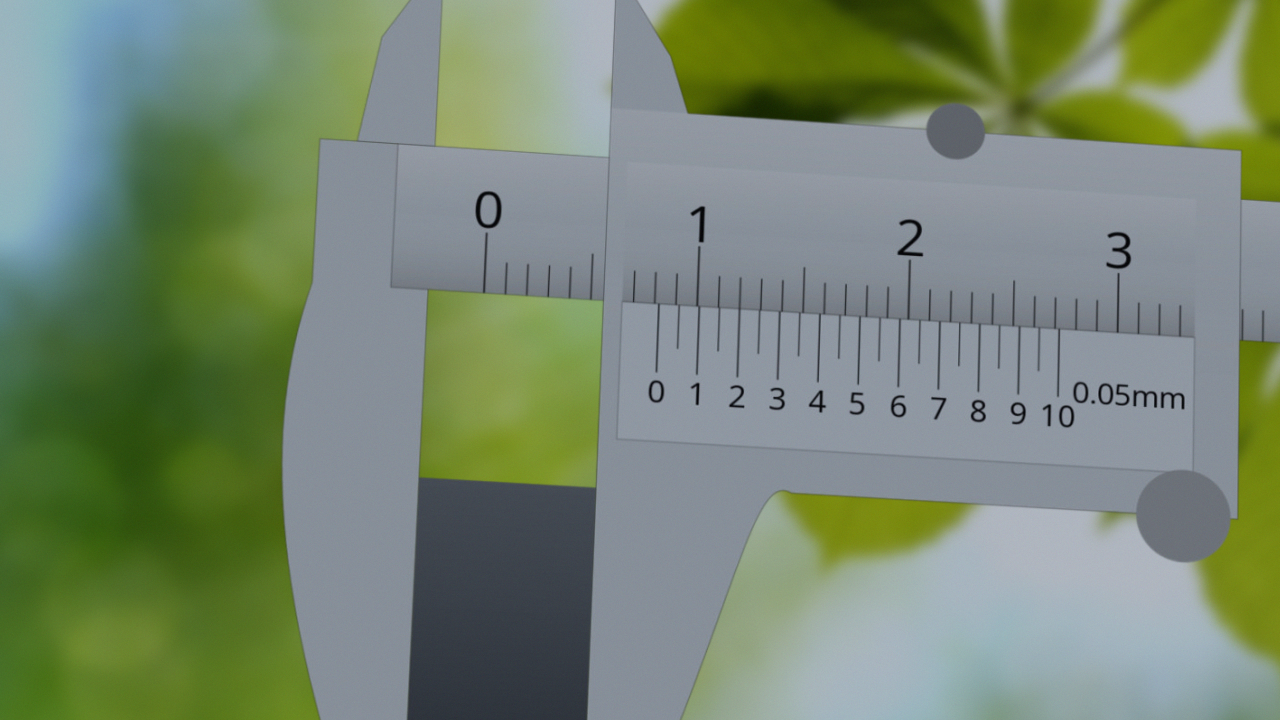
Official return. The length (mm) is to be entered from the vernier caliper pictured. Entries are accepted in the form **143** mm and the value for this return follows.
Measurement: **8.2** mm
